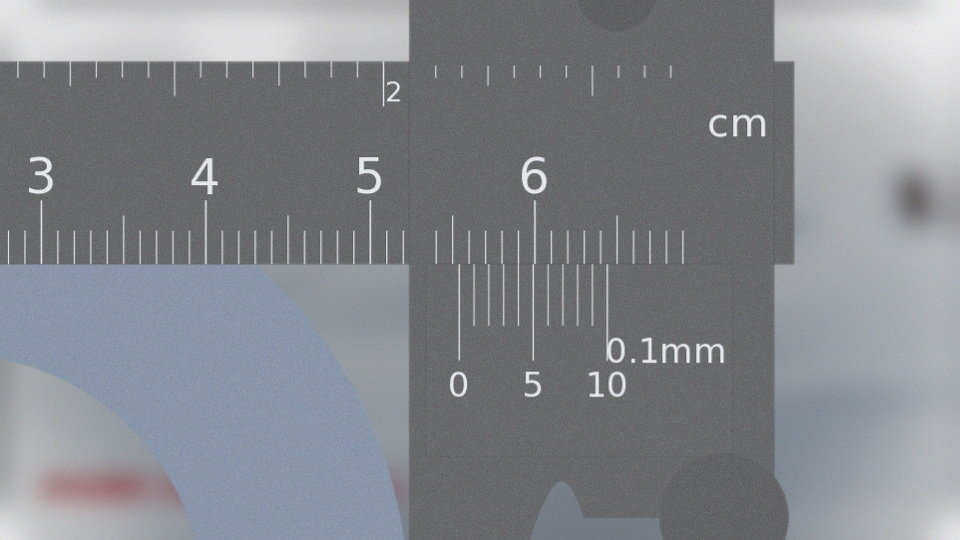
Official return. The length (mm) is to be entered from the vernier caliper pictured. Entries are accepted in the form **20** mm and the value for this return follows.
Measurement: **55.4** mm
